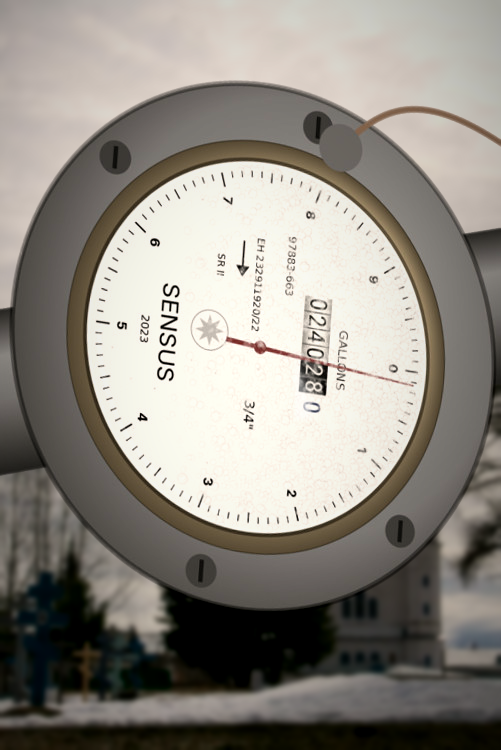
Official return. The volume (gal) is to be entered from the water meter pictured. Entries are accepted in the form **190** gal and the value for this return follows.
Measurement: **240280.1** gal
